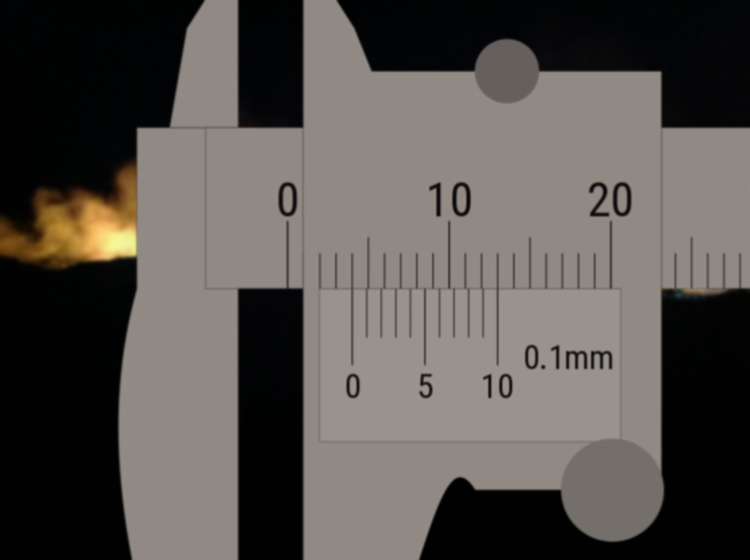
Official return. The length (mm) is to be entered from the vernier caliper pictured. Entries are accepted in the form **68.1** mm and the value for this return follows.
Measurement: **4.0** mm
